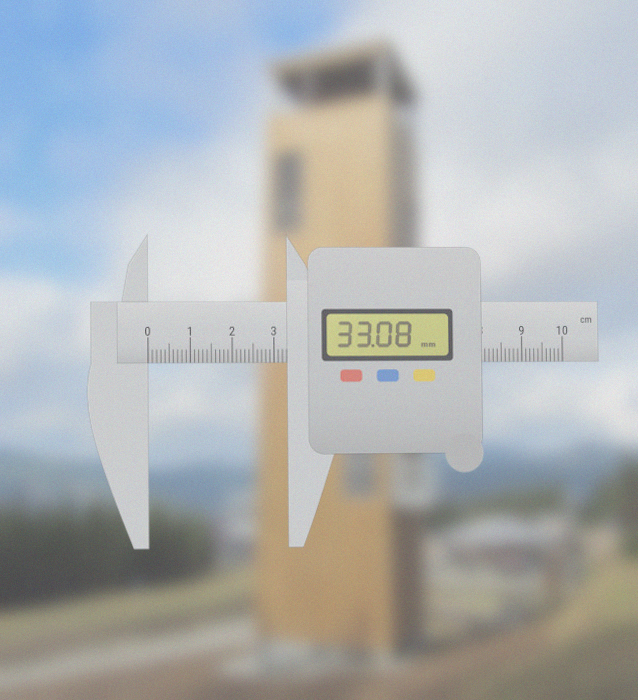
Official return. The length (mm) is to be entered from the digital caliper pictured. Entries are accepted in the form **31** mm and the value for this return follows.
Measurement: **33.08** mm
